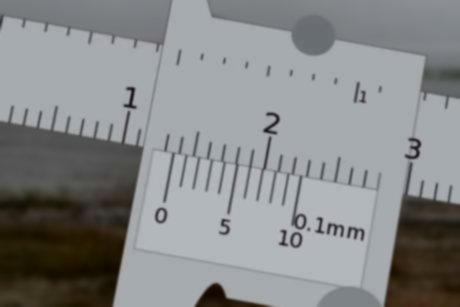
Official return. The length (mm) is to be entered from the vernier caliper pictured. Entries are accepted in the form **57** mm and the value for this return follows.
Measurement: **13.6** mm
